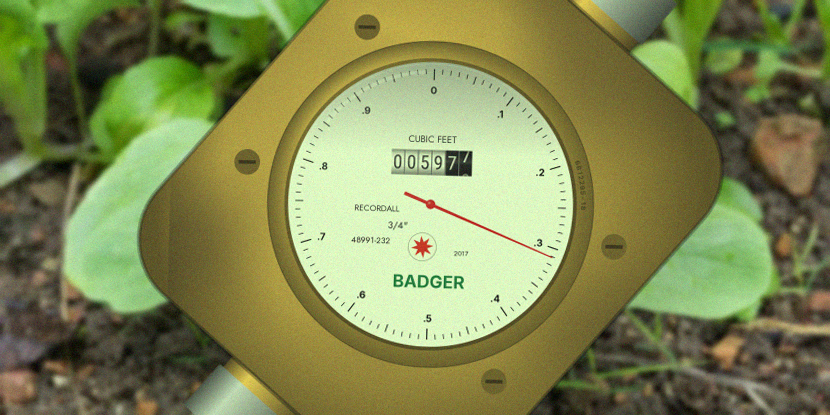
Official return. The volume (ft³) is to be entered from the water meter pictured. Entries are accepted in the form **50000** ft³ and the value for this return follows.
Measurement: **5977.31** ft³
